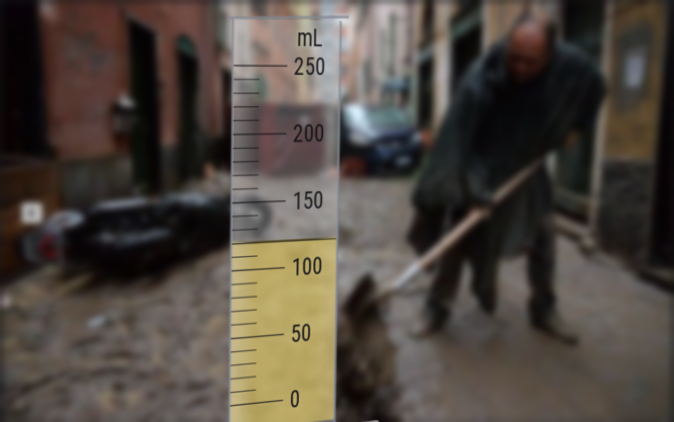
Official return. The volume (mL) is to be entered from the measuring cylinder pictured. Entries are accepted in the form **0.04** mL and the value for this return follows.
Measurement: **120** mL
